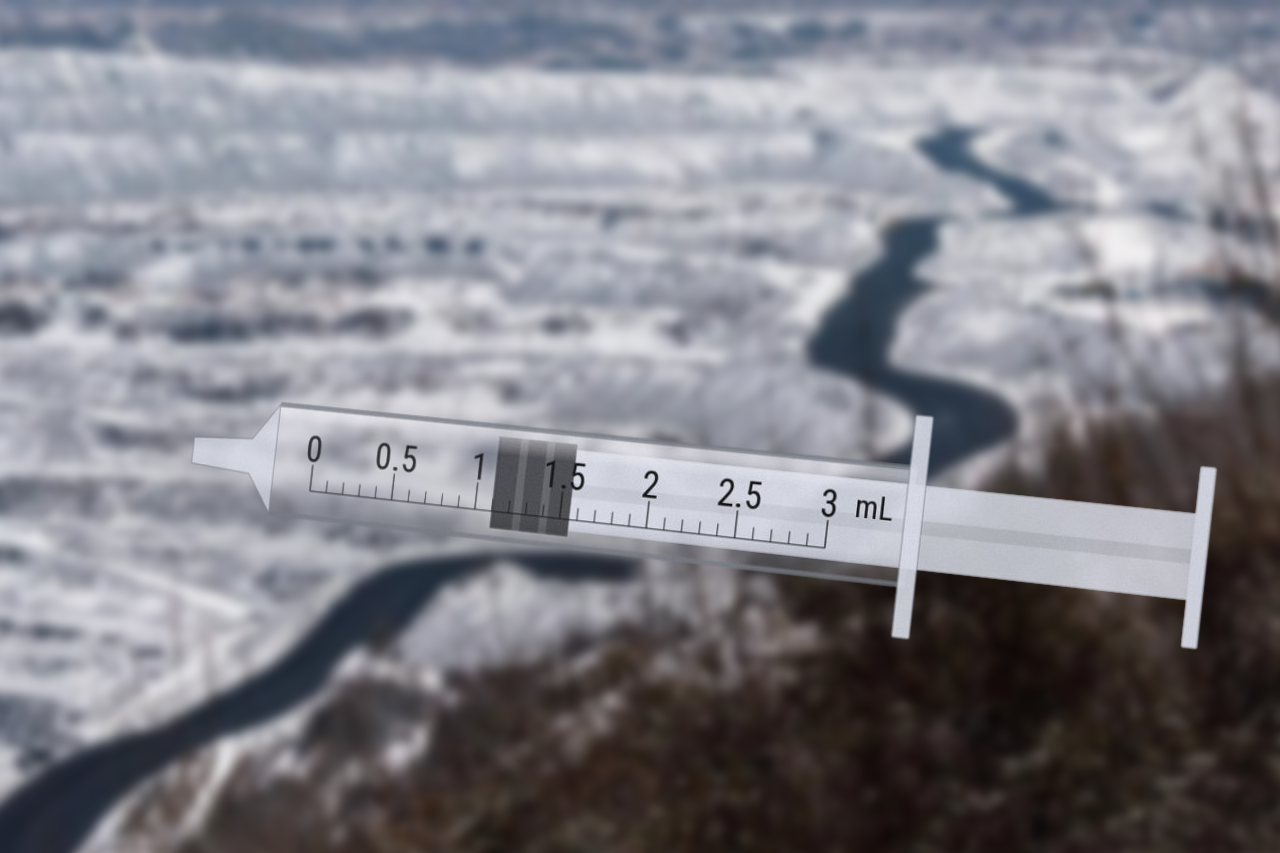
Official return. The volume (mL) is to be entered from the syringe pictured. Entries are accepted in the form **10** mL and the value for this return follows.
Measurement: **1.1** mL
